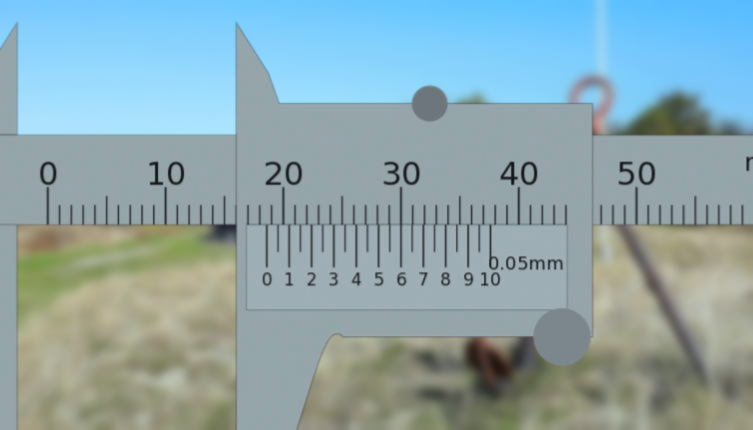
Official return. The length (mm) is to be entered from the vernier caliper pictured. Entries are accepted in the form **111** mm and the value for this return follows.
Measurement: **18.6** mm
